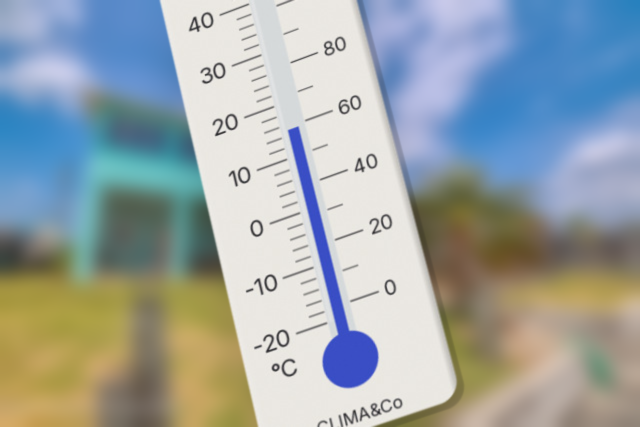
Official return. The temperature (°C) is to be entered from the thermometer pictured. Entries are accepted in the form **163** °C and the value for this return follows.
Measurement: **15** °C
